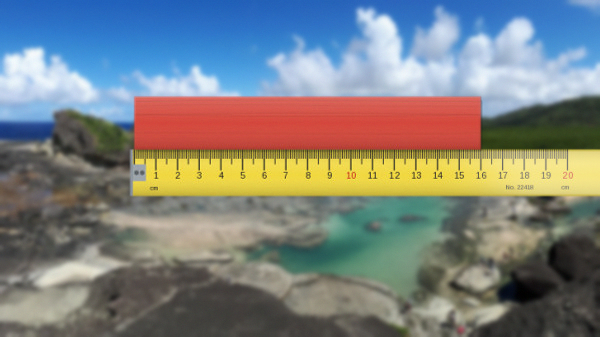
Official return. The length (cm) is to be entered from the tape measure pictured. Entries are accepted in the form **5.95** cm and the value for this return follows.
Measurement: **16** cm
